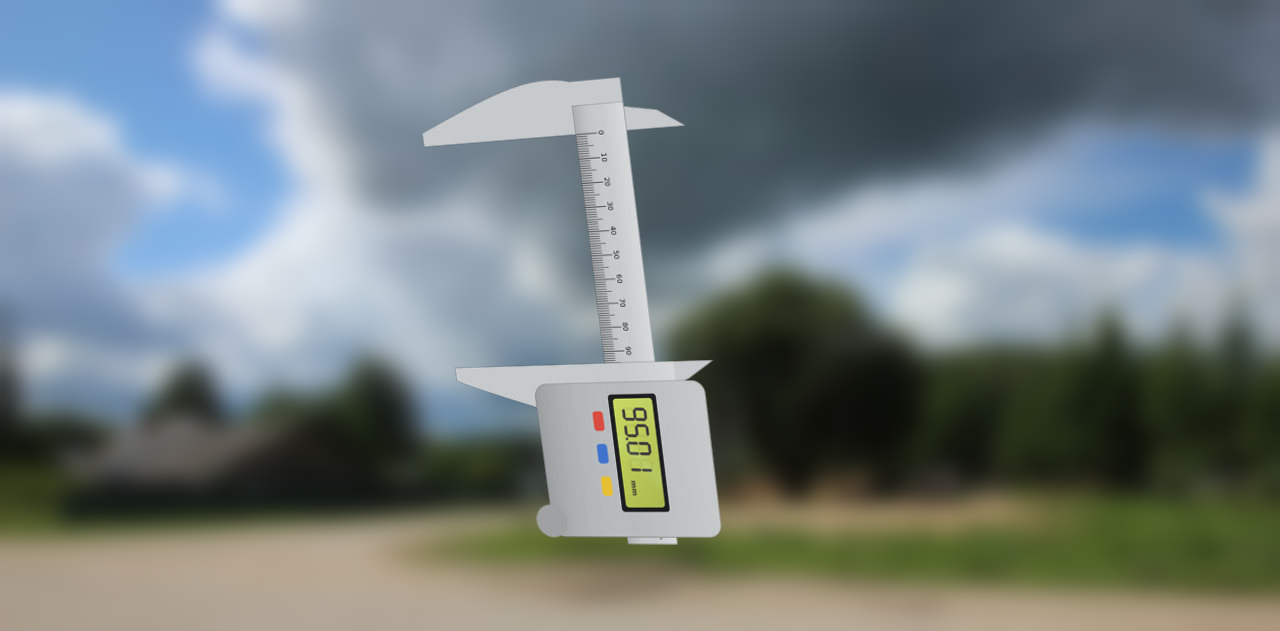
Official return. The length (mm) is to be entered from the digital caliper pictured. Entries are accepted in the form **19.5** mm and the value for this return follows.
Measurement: **95.01** mm
